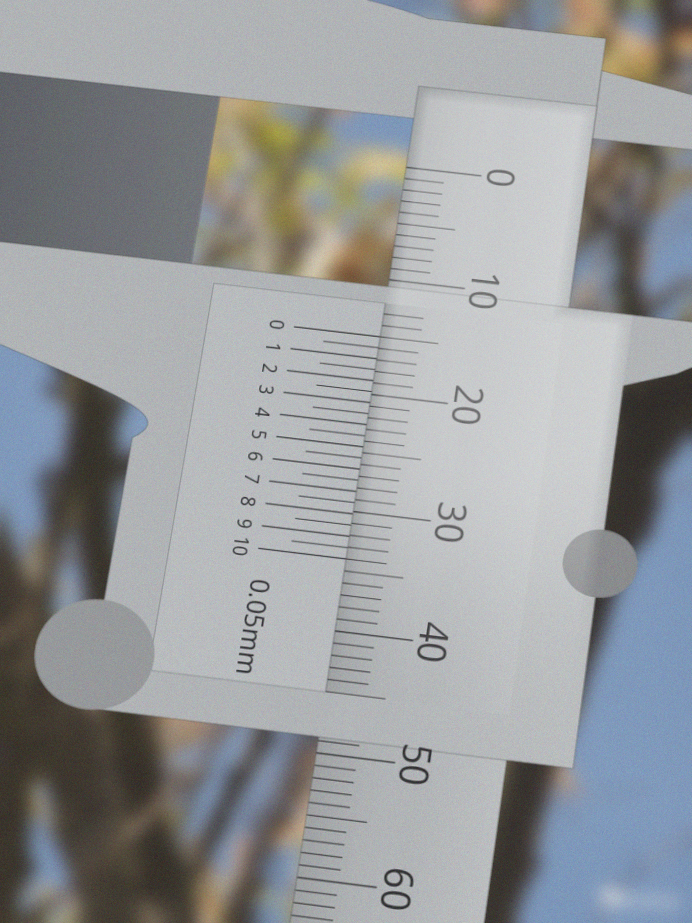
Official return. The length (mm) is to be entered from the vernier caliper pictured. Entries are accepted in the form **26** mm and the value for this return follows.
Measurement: **15.0** mm
